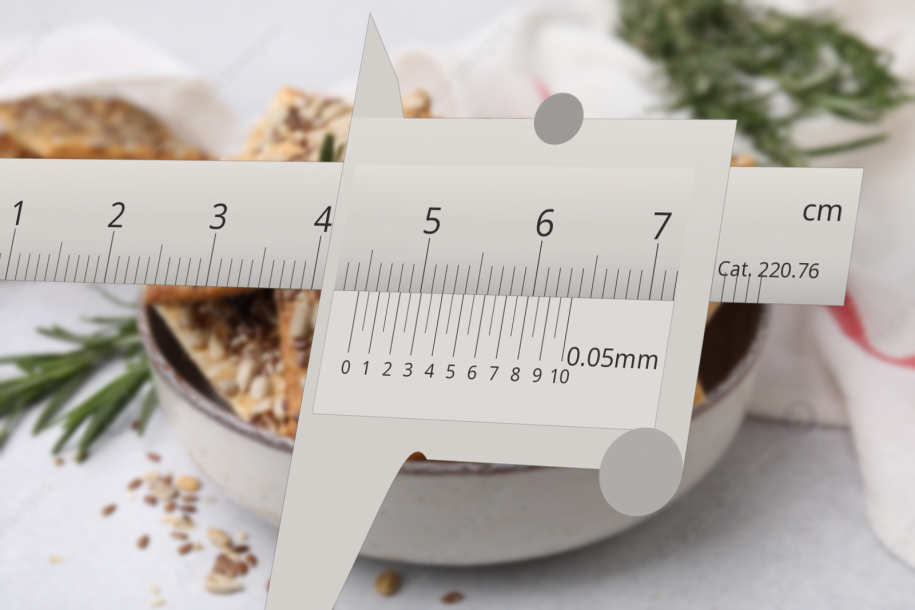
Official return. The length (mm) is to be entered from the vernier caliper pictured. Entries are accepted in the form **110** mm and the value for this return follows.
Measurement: **44.4** mm
